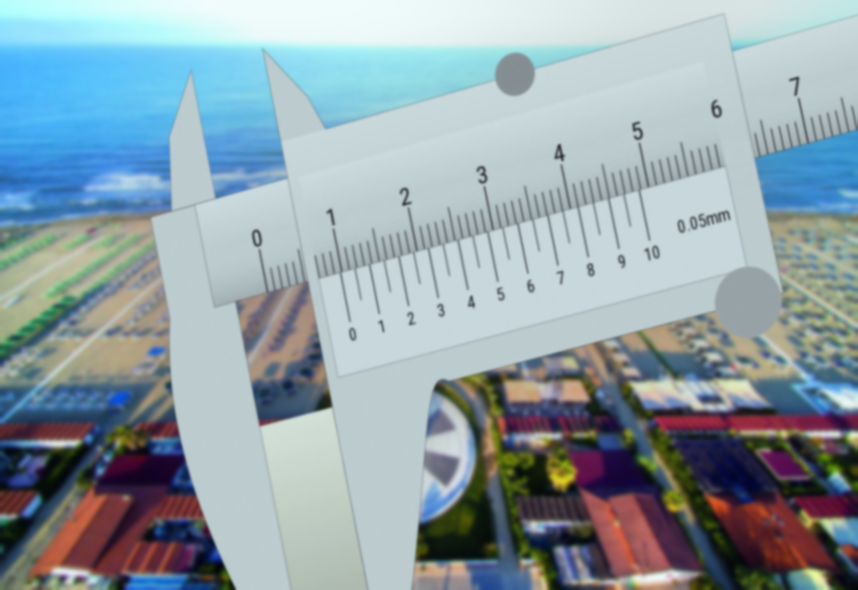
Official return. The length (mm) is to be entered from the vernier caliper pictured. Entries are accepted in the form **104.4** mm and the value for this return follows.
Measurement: **9.8** mm
